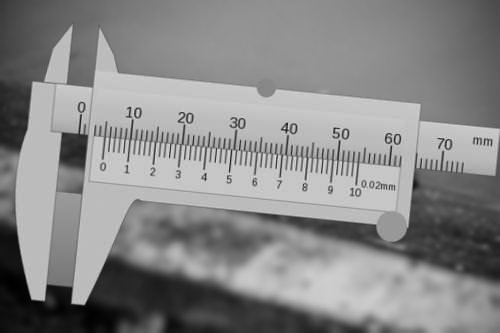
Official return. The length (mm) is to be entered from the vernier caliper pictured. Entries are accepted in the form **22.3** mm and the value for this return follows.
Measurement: **5.0** mm
